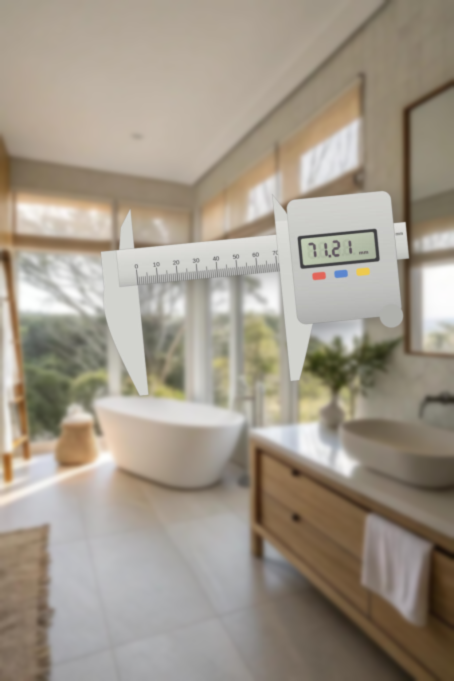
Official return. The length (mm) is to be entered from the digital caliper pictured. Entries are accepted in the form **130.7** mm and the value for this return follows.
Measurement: **71.21** mm
